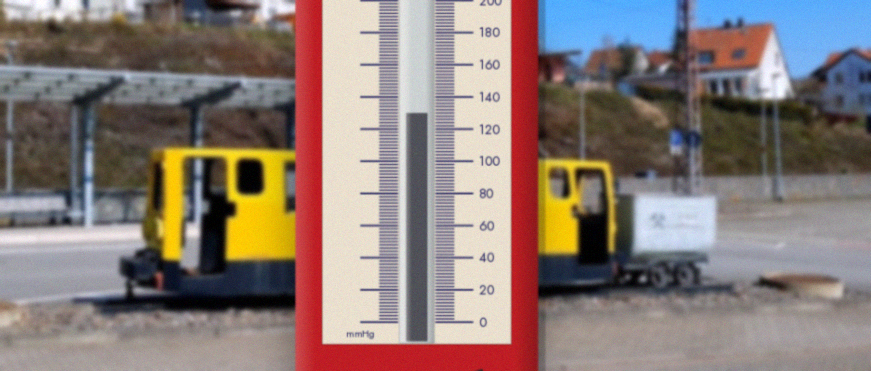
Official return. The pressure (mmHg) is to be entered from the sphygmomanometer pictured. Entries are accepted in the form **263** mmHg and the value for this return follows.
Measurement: **130** mmHg
